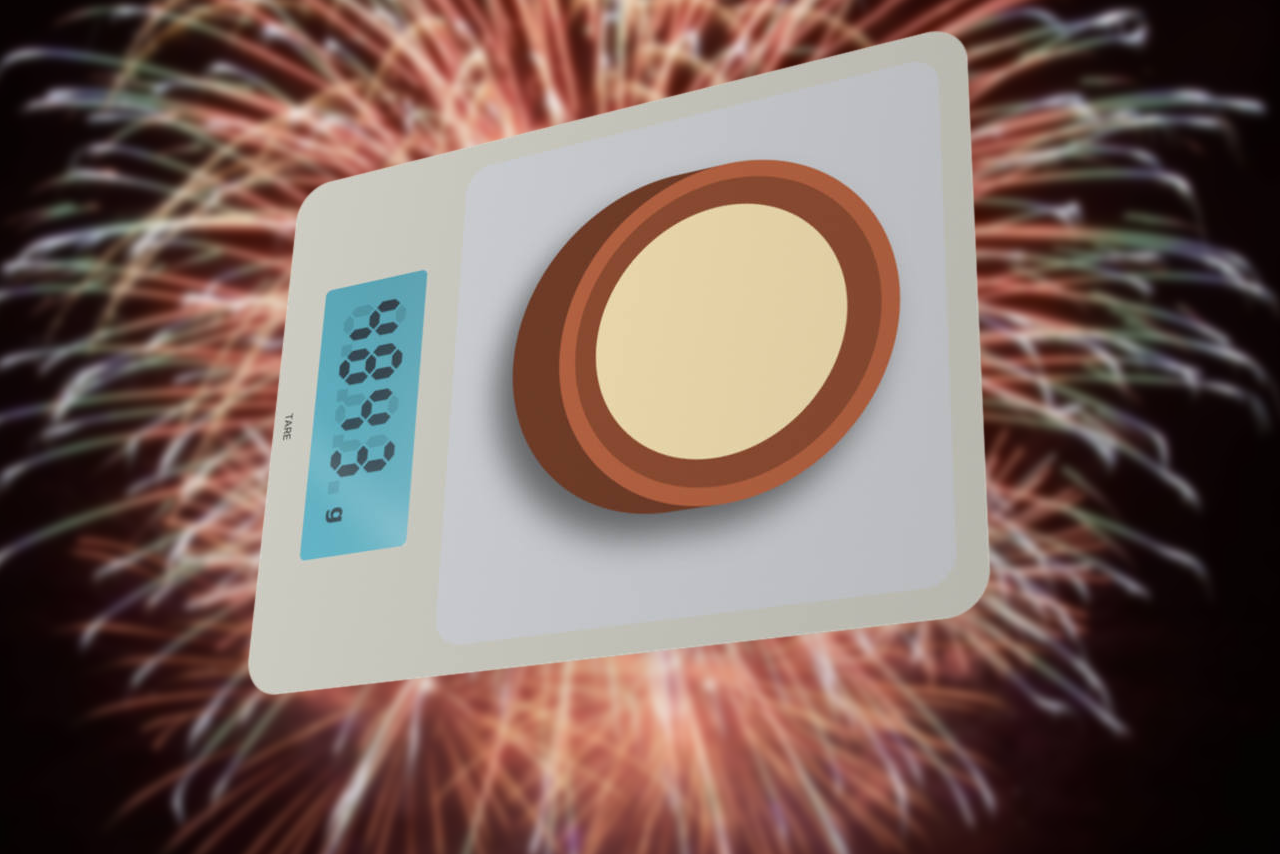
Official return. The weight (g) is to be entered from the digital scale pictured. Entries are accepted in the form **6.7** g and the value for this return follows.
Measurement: **4843** g
